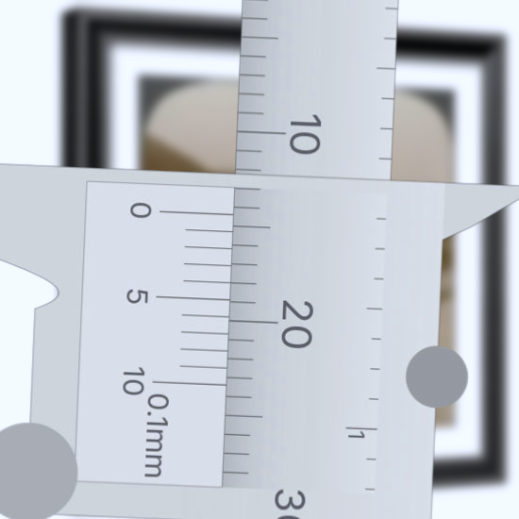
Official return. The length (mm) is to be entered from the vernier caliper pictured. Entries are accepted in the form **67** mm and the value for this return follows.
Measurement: **14.4** mm
